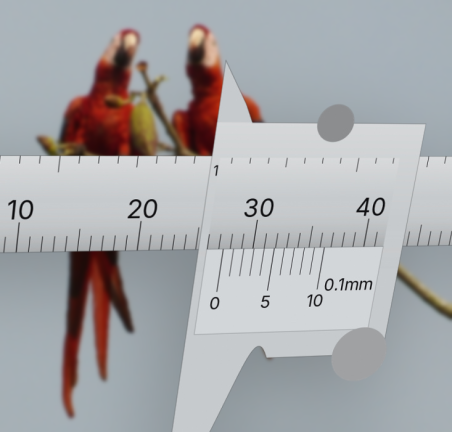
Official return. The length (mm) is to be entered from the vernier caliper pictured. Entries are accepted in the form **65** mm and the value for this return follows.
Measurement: **27.4** mm
